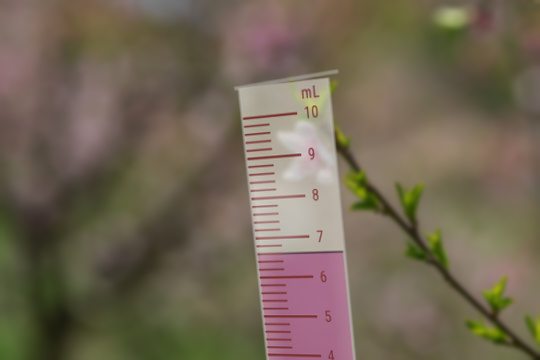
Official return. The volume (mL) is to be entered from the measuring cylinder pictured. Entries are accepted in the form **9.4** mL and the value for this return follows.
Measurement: **6.6** mL
